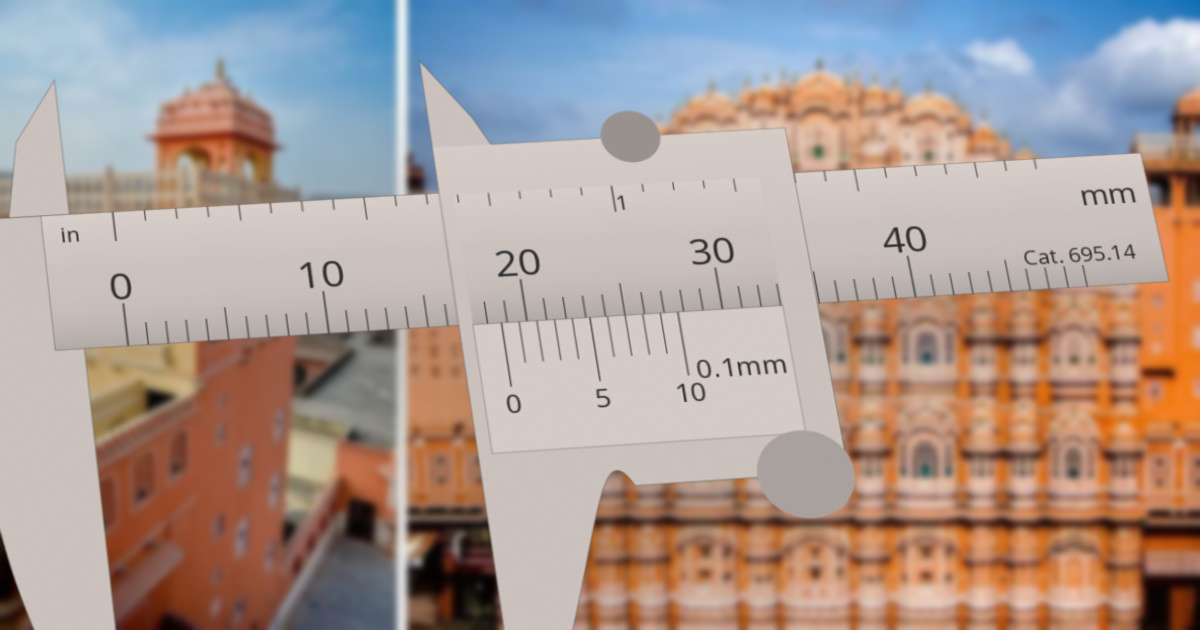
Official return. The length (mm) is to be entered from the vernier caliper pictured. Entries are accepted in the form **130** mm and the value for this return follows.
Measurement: **18.7** mm
